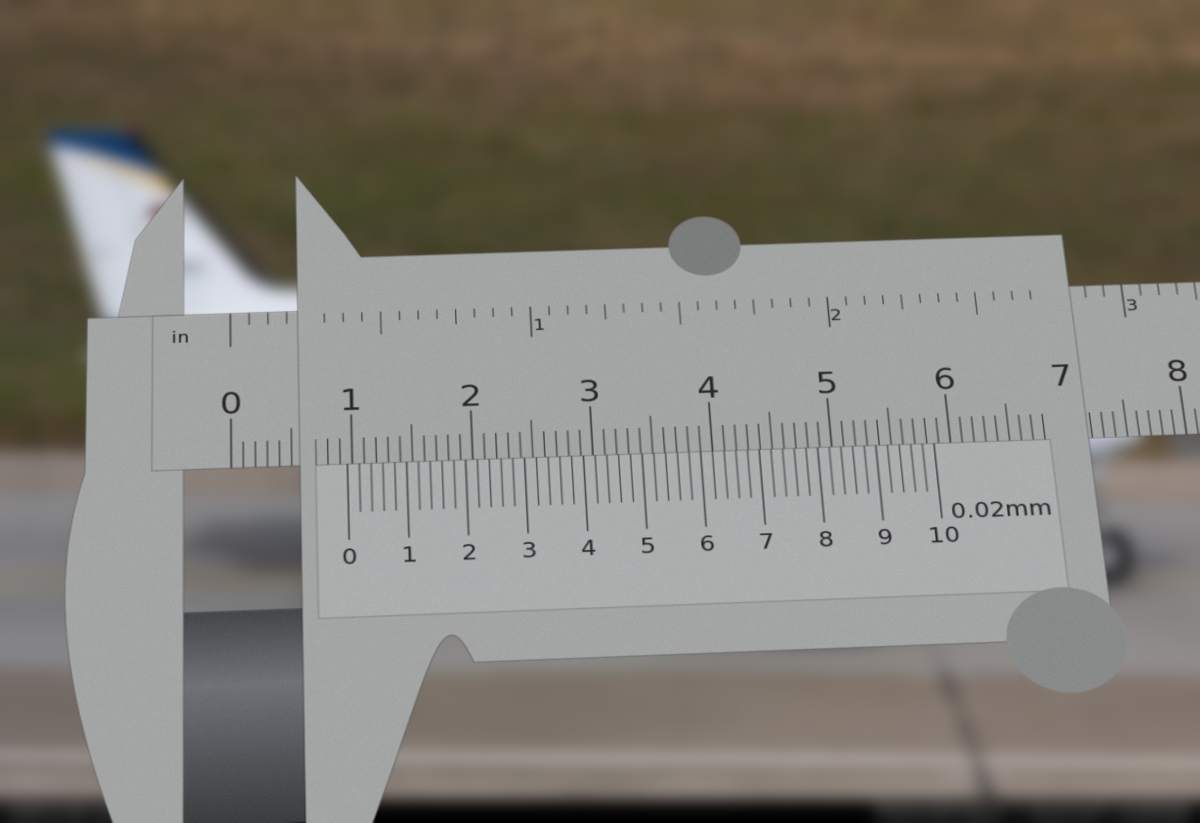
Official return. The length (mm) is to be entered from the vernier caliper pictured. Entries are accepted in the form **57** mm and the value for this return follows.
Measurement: **9.6** mm
